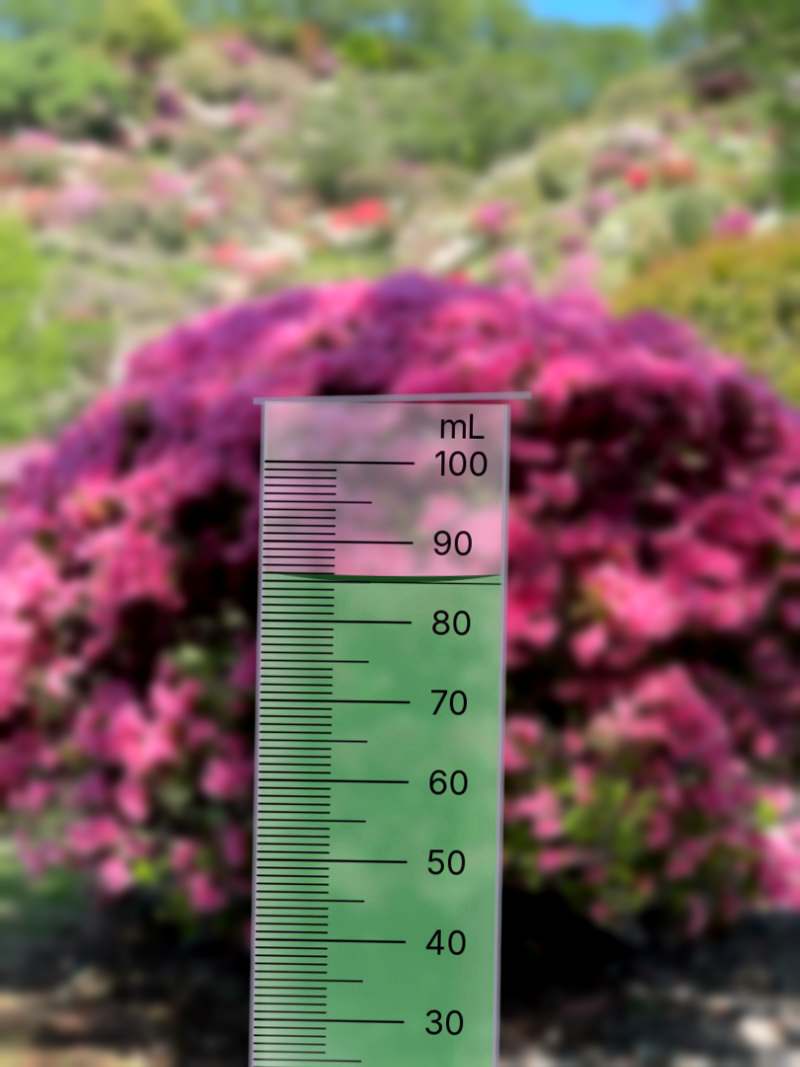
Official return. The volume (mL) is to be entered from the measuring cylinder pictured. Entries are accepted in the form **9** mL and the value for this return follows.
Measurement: **85** mL
